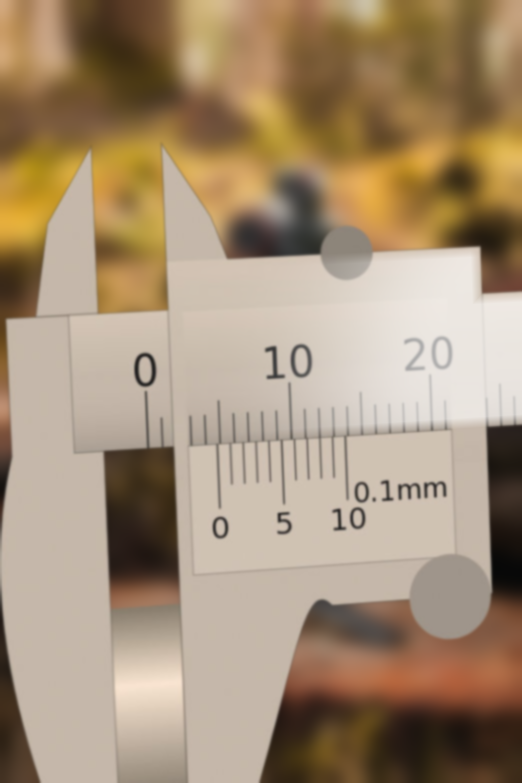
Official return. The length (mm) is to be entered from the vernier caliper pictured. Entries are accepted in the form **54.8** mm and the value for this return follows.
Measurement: **4.8** mm
